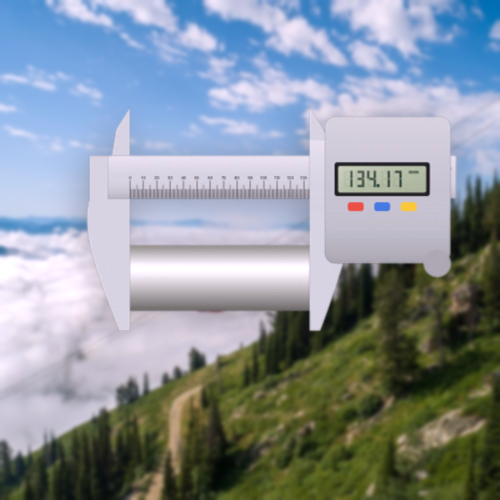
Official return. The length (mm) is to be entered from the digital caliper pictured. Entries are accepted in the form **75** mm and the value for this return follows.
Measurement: **134.17** mm
